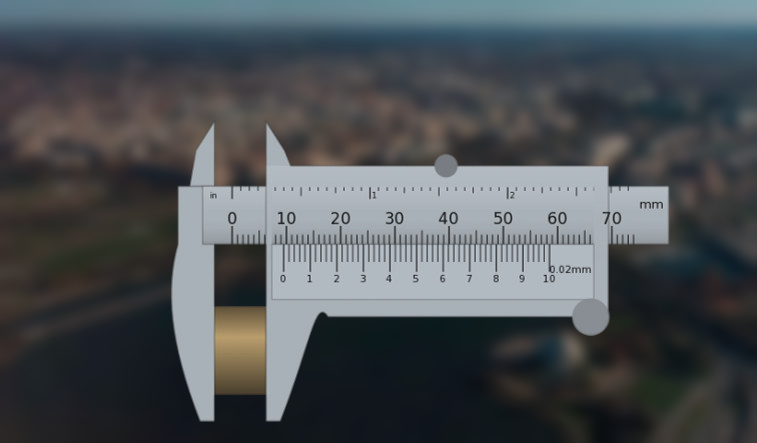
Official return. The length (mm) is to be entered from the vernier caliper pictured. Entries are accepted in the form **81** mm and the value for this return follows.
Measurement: **9.5** mm
